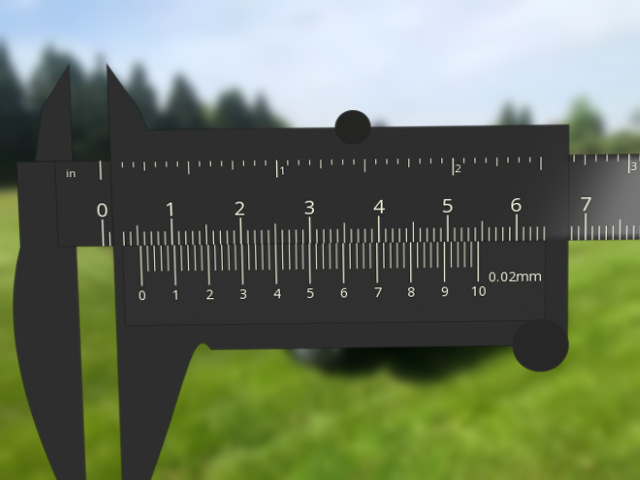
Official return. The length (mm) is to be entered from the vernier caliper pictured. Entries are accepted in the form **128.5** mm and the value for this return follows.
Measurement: **5.4** mm
